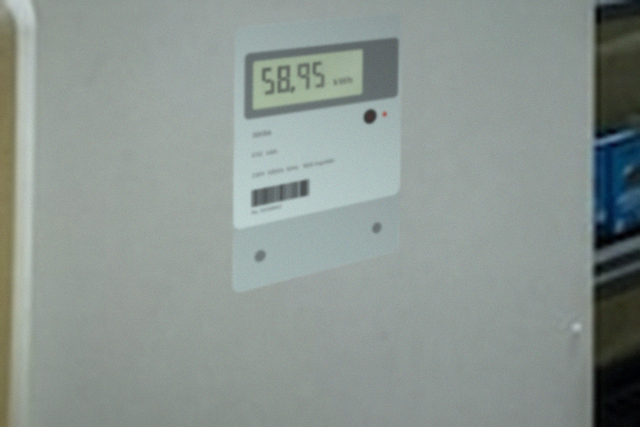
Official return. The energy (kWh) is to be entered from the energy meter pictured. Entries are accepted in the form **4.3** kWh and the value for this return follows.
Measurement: **58.95** kWh
